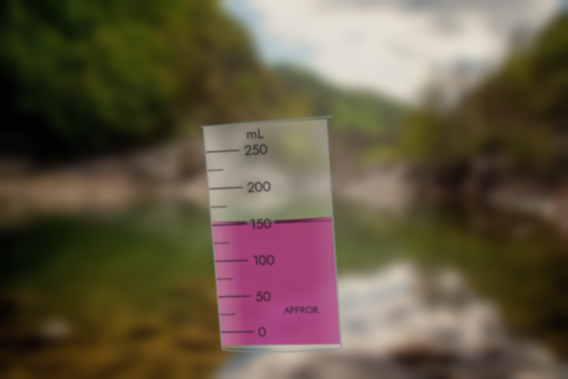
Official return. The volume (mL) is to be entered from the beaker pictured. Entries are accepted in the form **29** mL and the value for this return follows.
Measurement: **150** mL
